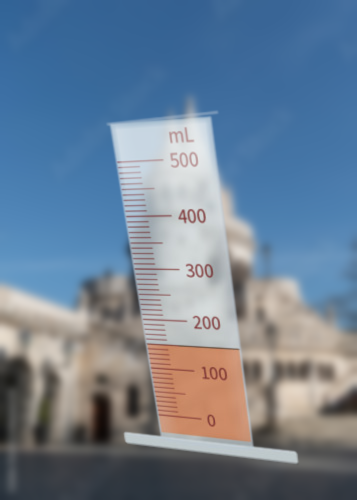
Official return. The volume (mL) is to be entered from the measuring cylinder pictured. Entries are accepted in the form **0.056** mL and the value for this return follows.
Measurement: **150** mL
